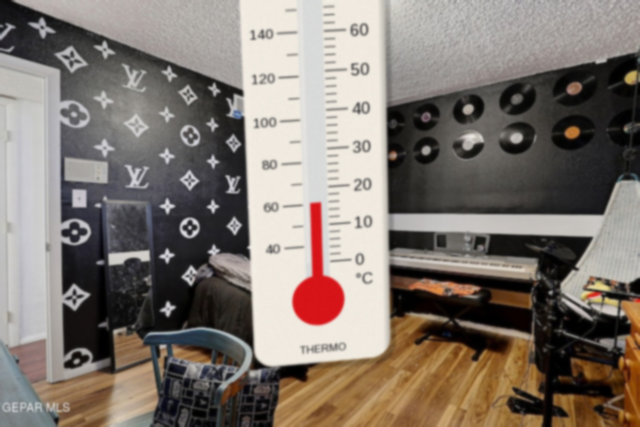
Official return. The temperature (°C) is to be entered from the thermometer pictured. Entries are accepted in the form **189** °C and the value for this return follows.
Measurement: **16** °C
